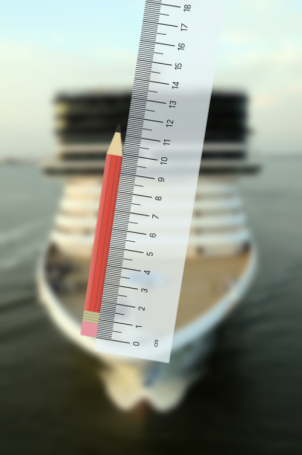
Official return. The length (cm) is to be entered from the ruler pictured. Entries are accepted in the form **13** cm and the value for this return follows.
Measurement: **11.5** cm
